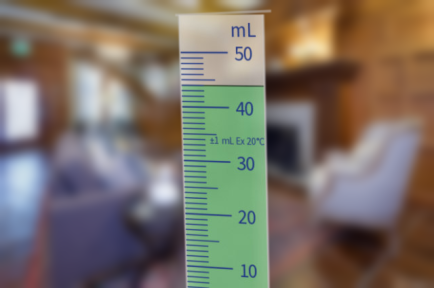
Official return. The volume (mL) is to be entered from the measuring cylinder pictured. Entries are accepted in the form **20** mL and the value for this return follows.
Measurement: **44** mL
